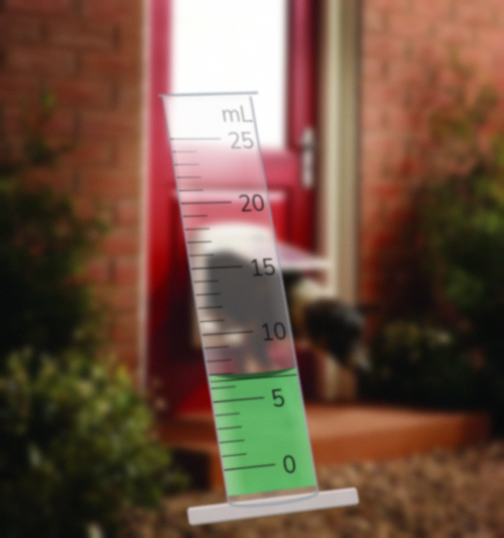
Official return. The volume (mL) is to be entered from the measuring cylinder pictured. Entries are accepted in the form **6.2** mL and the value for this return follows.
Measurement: **6.5** mL
